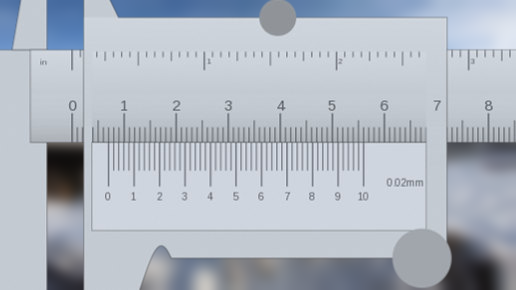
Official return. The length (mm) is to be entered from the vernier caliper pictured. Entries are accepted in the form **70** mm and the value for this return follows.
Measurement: **7.0** mm
